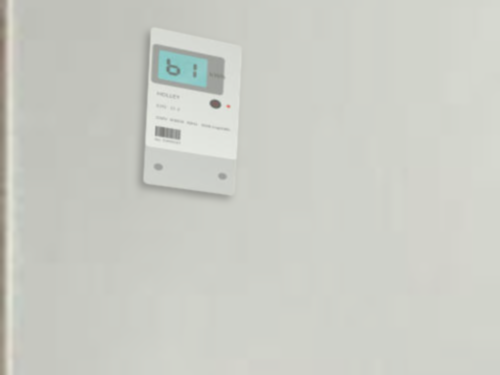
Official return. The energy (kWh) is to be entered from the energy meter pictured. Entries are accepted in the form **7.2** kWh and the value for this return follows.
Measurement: **61** kWh
